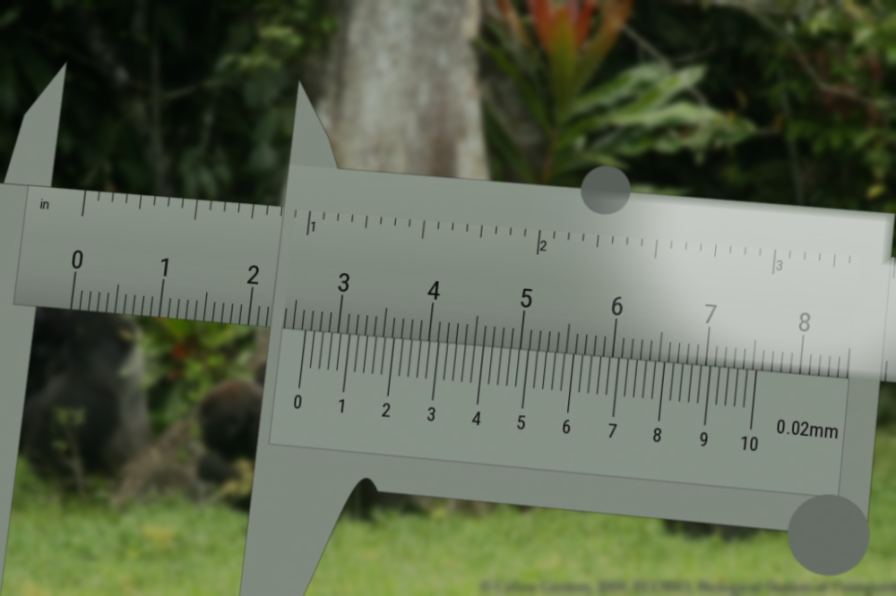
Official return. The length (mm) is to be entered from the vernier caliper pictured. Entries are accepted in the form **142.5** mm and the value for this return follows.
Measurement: **26.4** mm
